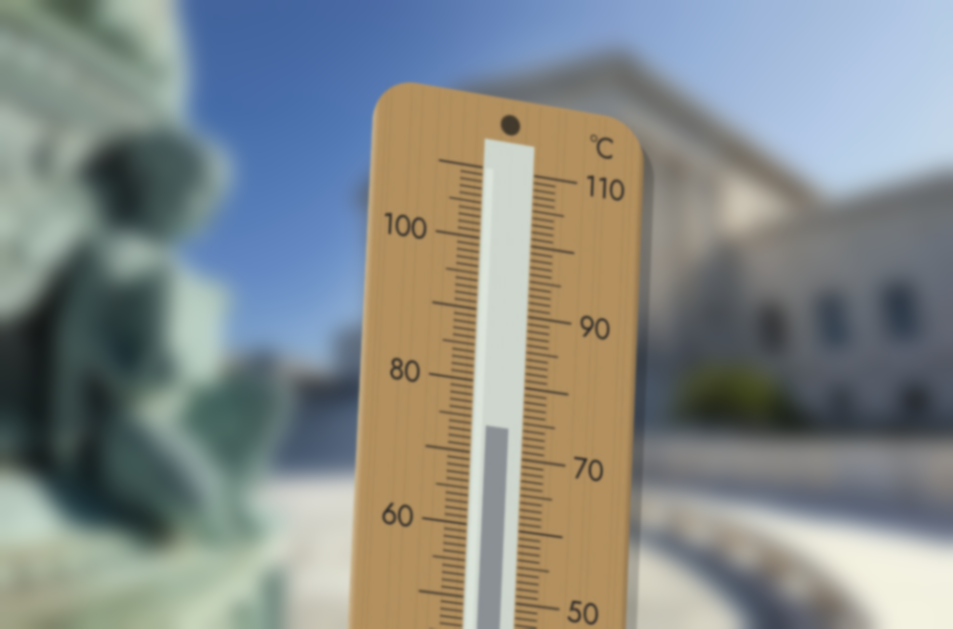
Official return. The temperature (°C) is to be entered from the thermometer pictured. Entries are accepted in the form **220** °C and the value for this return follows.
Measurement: **74** °C
